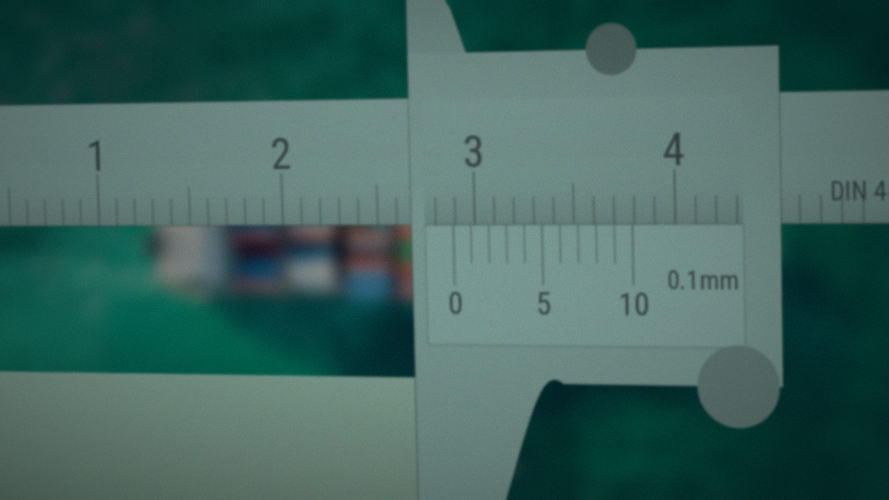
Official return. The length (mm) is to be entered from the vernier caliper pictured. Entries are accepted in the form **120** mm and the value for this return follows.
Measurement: **28.9** mm
